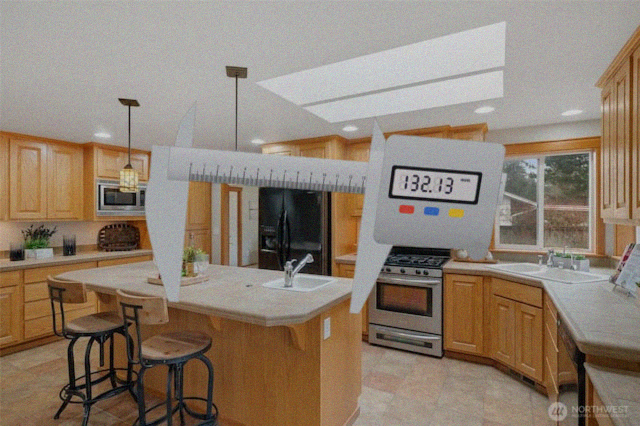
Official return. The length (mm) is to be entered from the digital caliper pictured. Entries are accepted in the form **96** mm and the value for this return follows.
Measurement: **132.13** mm
